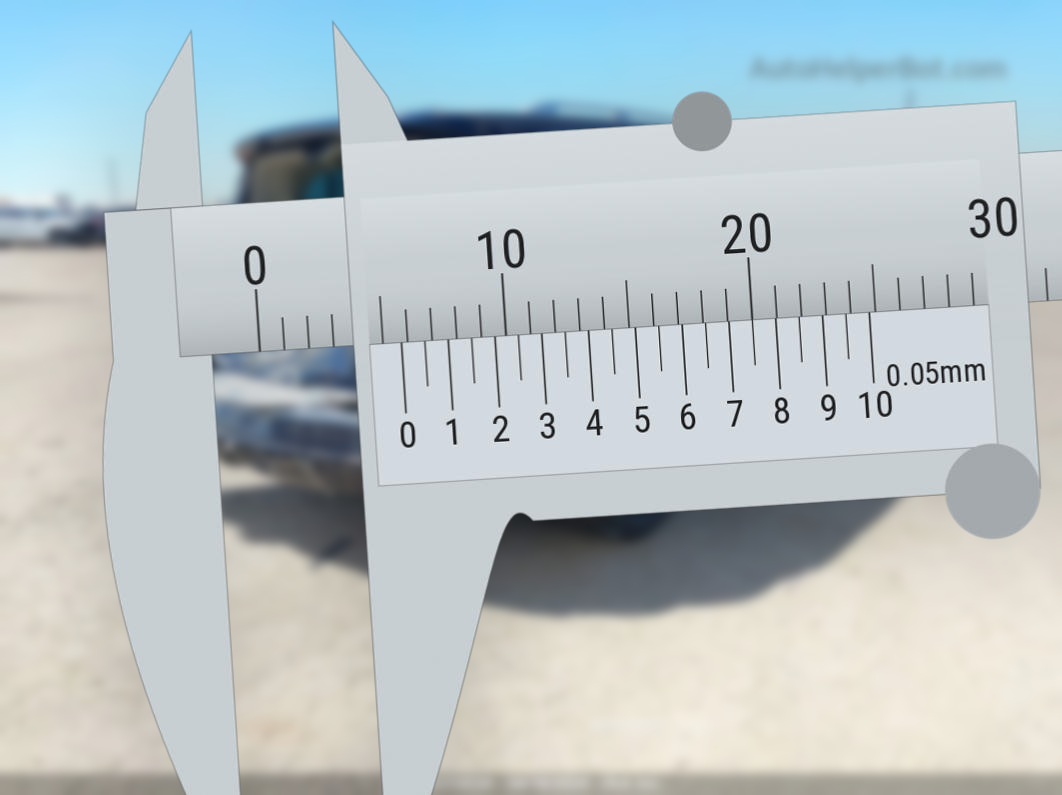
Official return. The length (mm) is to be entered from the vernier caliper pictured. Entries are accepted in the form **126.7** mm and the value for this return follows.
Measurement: **5.75** mm
